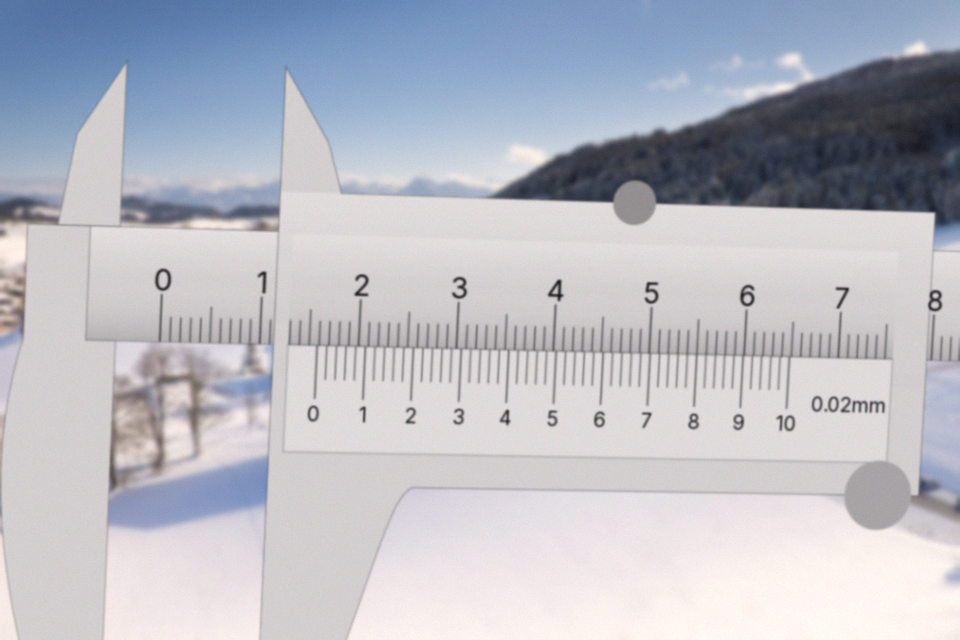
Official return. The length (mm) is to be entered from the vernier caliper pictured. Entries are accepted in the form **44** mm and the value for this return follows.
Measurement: **15.8** mm
